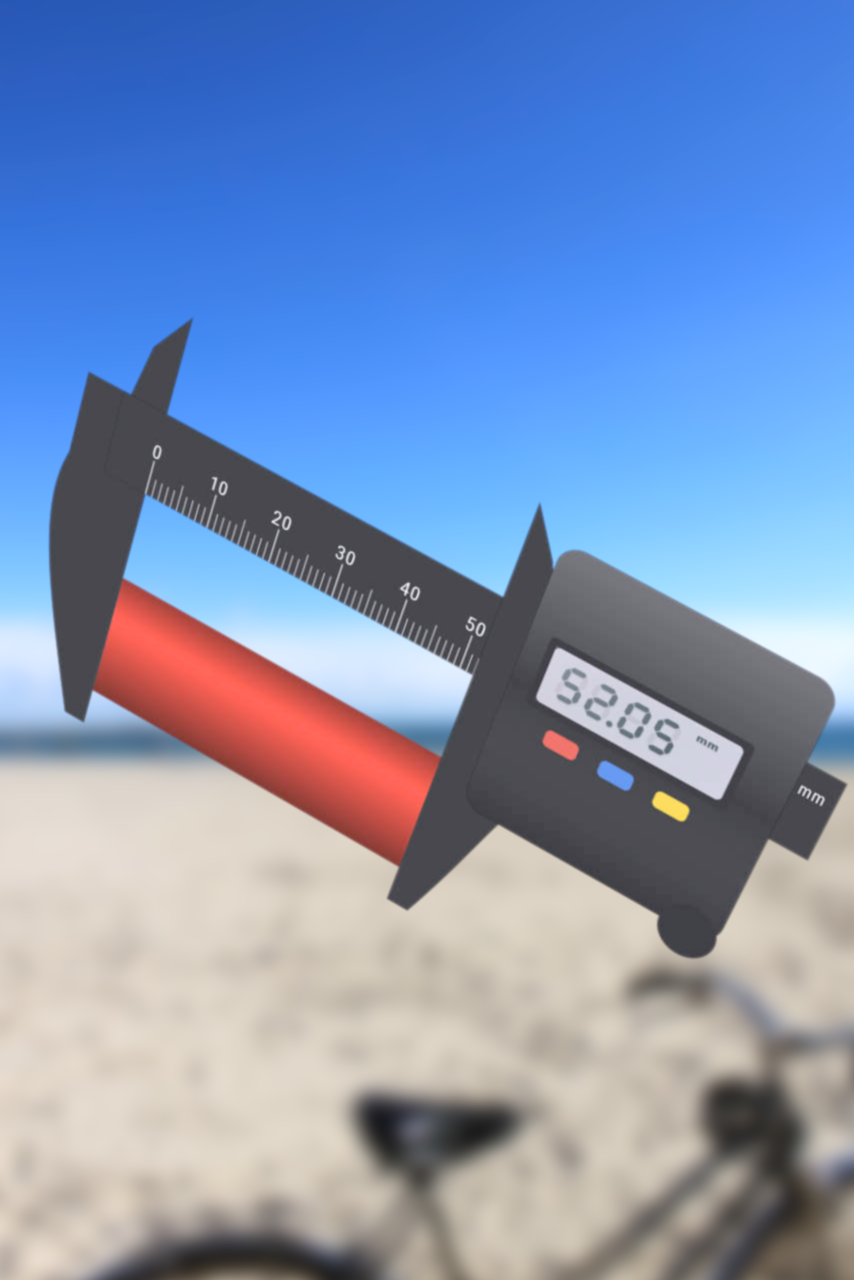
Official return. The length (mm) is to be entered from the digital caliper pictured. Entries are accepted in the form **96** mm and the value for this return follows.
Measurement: **52.05** mm
